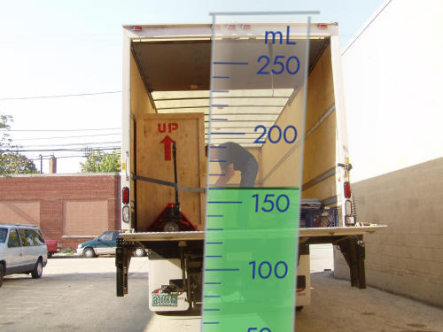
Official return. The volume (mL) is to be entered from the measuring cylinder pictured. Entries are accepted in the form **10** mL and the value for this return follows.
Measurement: **160** mL
